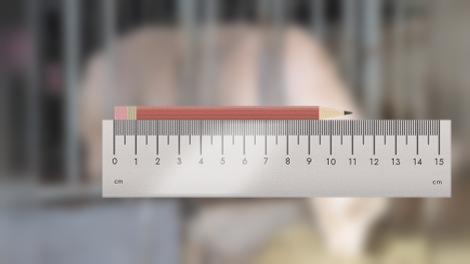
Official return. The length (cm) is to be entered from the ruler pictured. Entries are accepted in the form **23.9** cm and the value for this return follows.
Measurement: **11** cm
